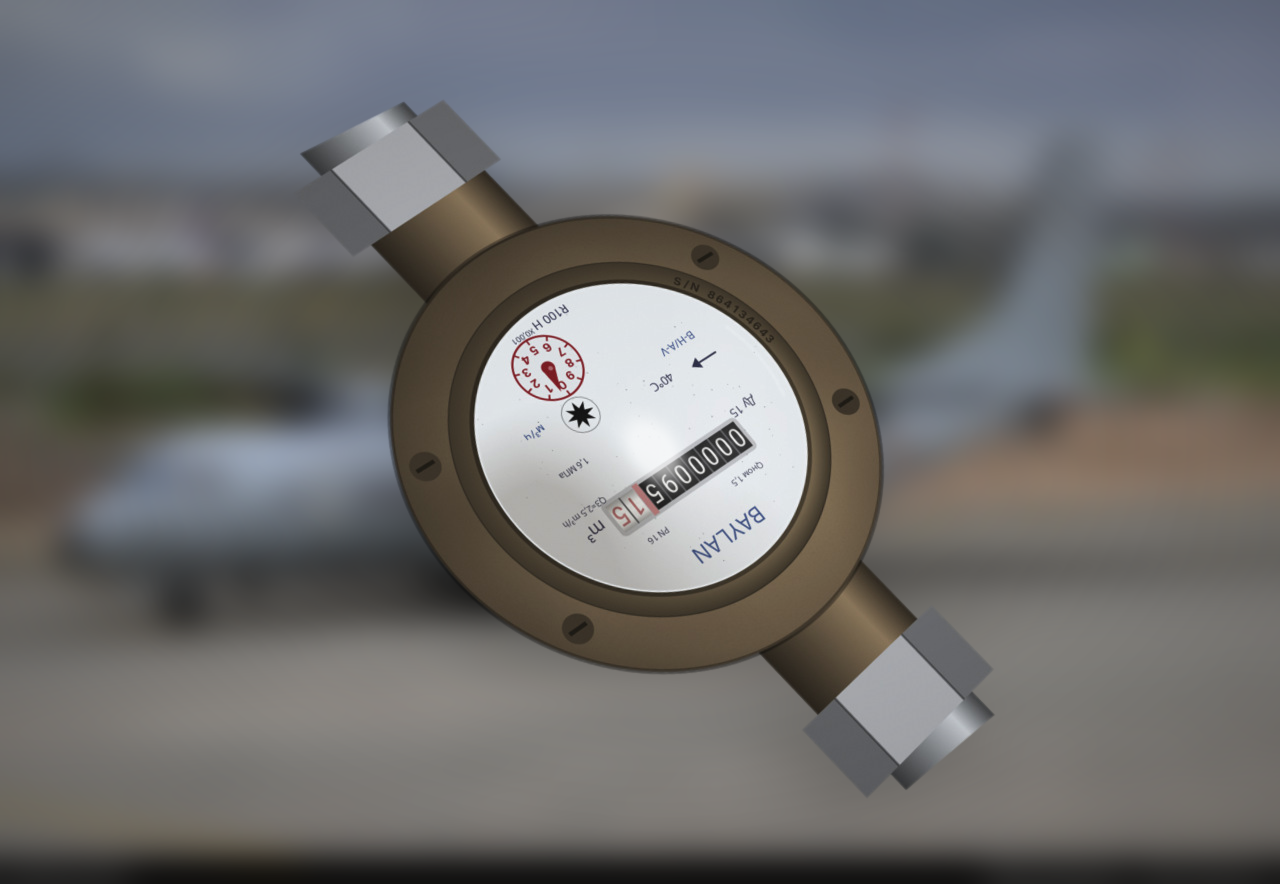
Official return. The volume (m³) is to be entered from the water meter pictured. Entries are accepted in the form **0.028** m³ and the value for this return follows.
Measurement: **95.150** m³
